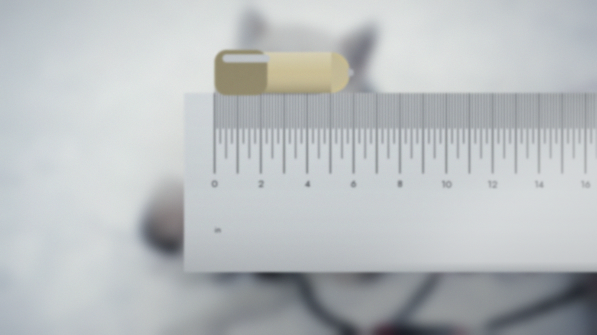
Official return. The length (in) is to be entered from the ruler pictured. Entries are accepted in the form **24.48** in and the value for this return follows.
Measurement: **6** in
